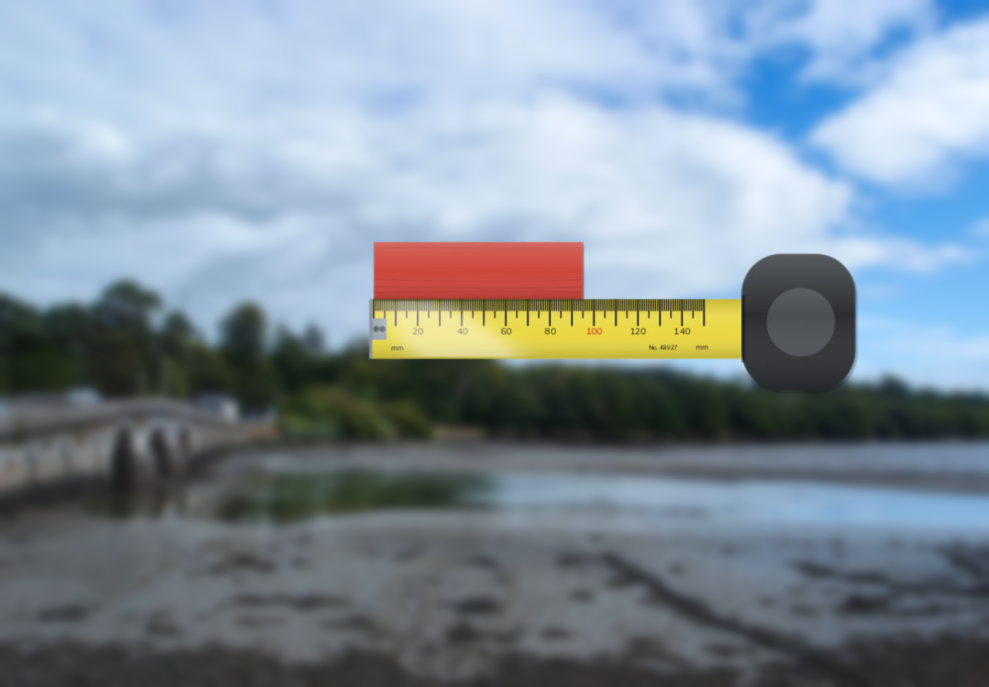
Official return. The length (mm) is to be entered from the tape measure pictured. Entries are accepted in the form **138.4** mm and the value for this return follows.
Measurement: **95** mm
